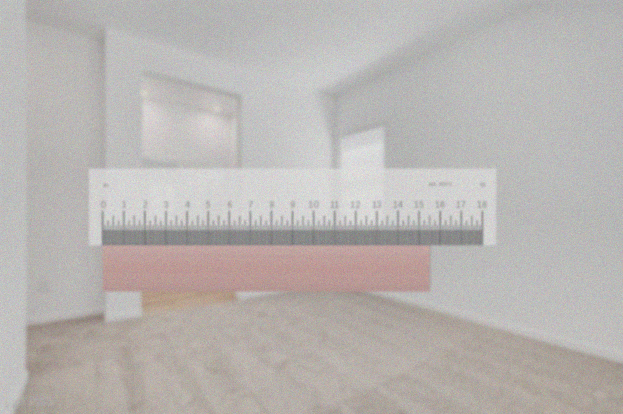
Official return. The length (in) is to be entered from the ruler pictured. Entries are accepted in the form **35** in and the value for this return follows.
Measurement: **15.5** in
